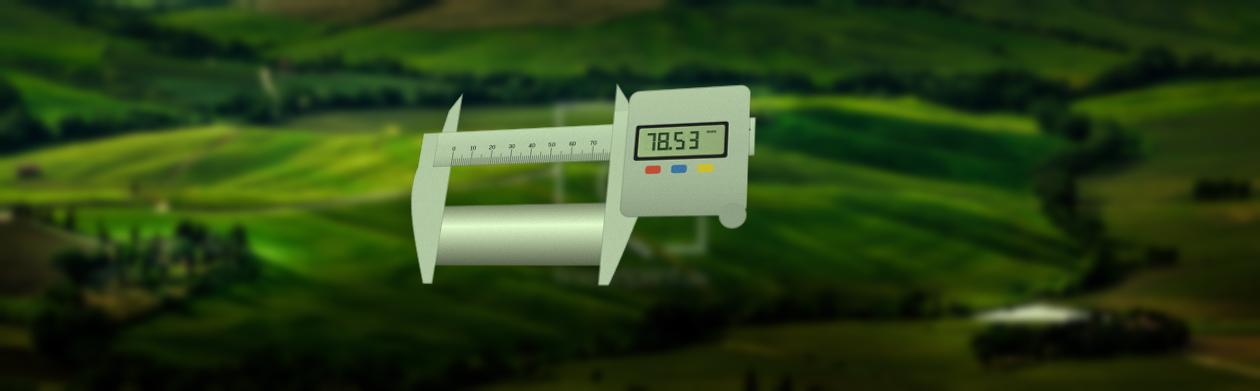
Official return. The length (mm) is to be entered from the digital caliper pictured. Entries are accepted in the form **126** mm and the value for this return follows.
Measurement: **78.53** mm
